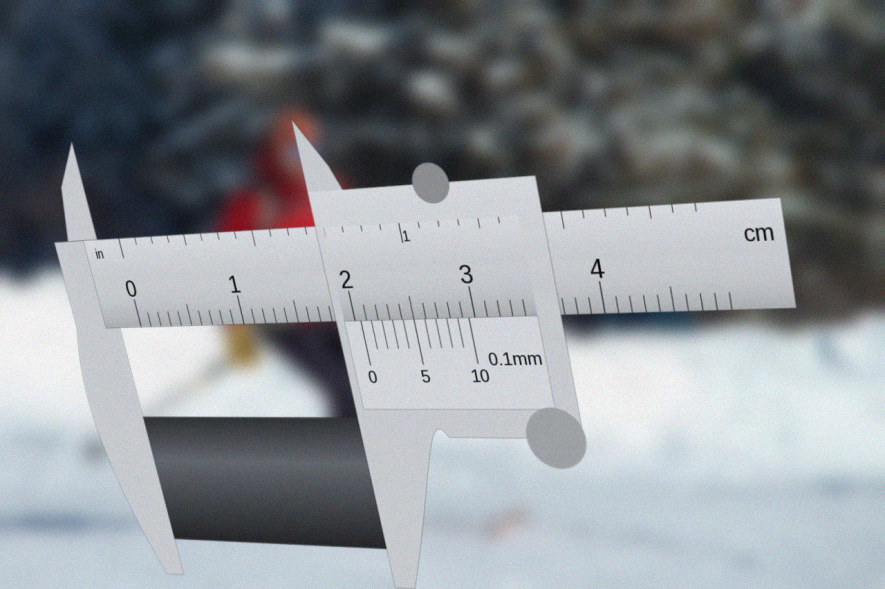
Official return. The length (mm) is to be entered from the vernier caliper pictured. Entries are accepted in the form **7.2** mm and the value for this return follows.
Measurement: **20.5** mm
